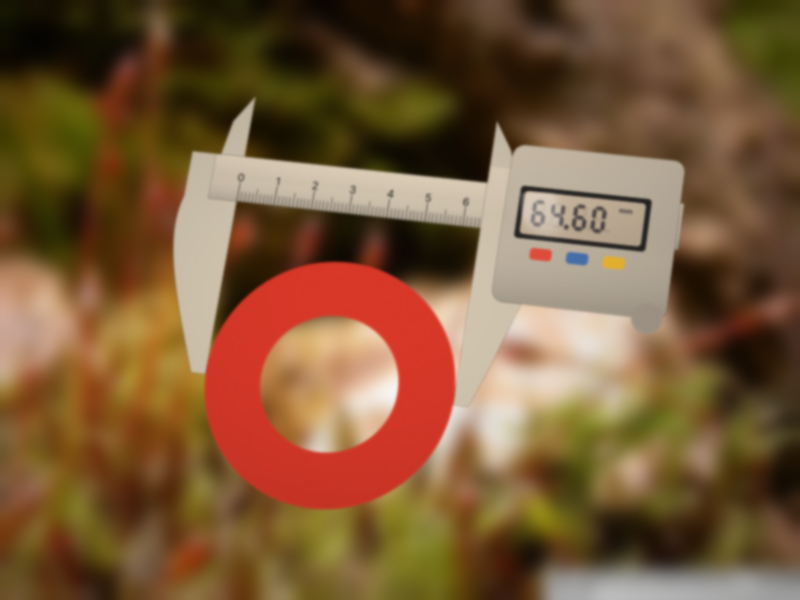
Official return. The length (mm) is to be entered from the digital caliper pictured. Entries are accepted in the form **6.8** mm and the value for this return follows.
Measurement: **64.60** mm
